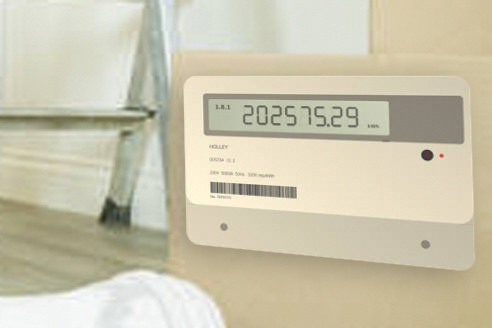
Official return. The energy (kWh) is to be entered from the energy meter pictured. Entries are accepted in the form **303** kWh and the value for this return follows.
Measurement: **202575.29** kWh
